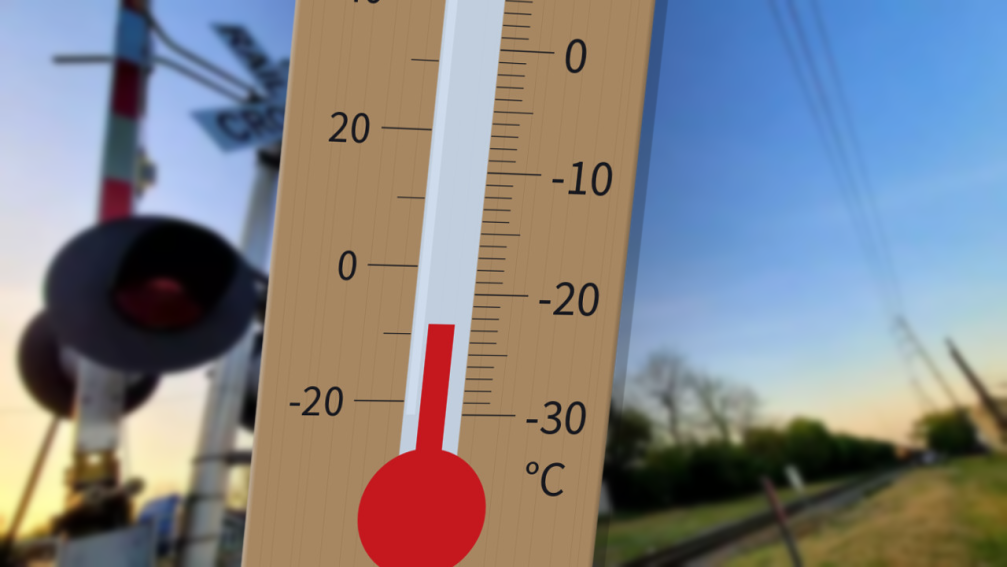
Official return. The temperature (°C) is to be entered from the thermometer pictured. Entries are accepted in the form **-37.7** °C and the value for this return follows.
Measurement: **-22.5** °C
